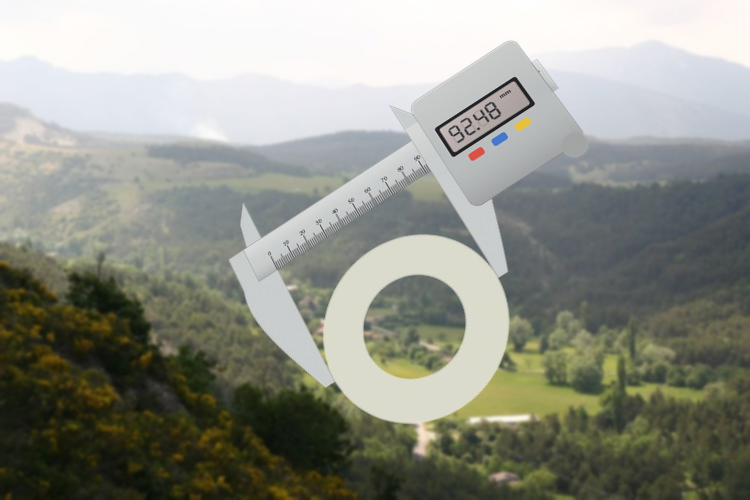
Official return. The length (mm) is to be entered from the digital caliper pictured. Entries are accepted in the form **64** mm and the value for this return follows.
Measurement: **92.48** mm
